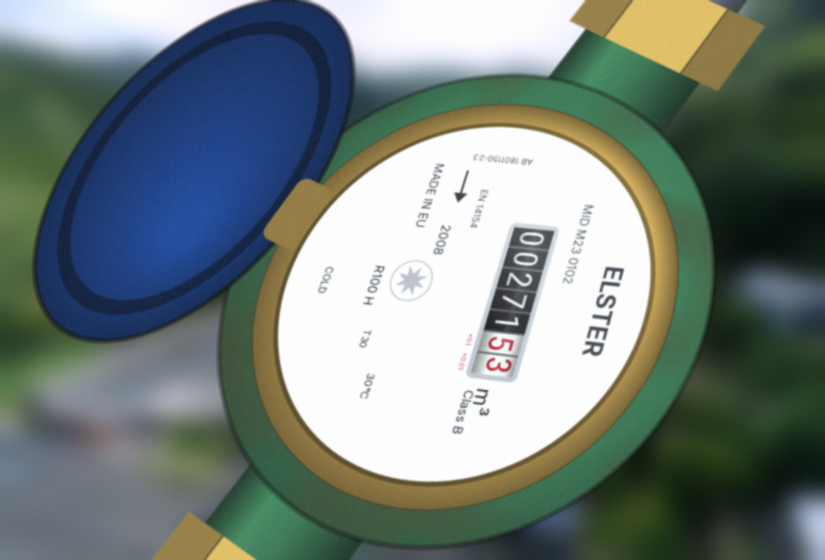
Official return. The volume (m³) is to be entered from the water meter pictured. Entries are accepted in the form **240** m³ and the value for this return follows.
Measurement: **271.53** m³
